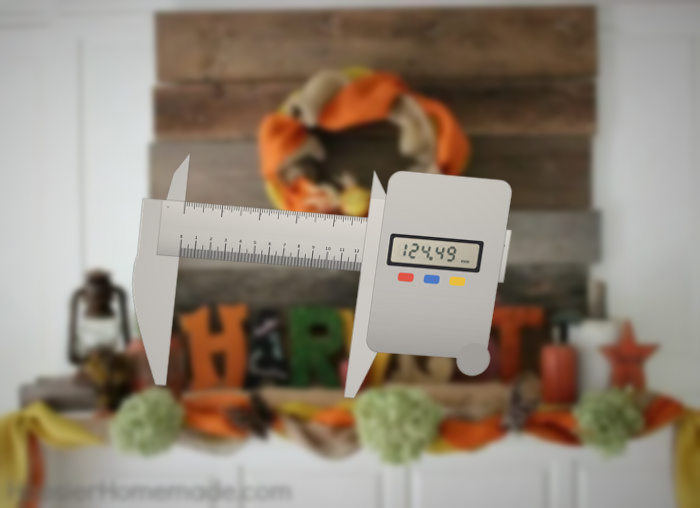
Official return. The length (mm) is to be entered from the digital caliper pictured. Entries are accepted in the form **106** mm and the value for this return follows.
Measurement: **124.49** mm
